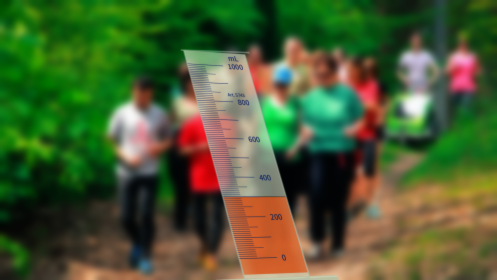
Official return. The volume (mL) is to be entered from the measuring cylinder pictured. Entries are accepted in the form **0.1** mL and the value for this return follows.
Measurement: **300** mL
